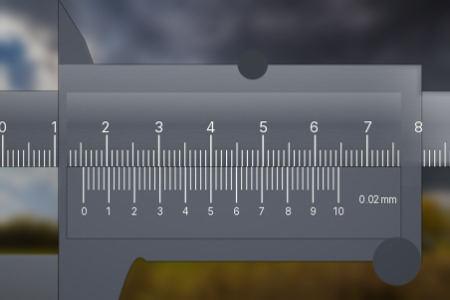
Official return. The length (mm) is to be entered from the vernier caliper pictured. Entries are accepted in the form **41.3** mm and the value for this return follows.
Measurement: **15.5** mm
